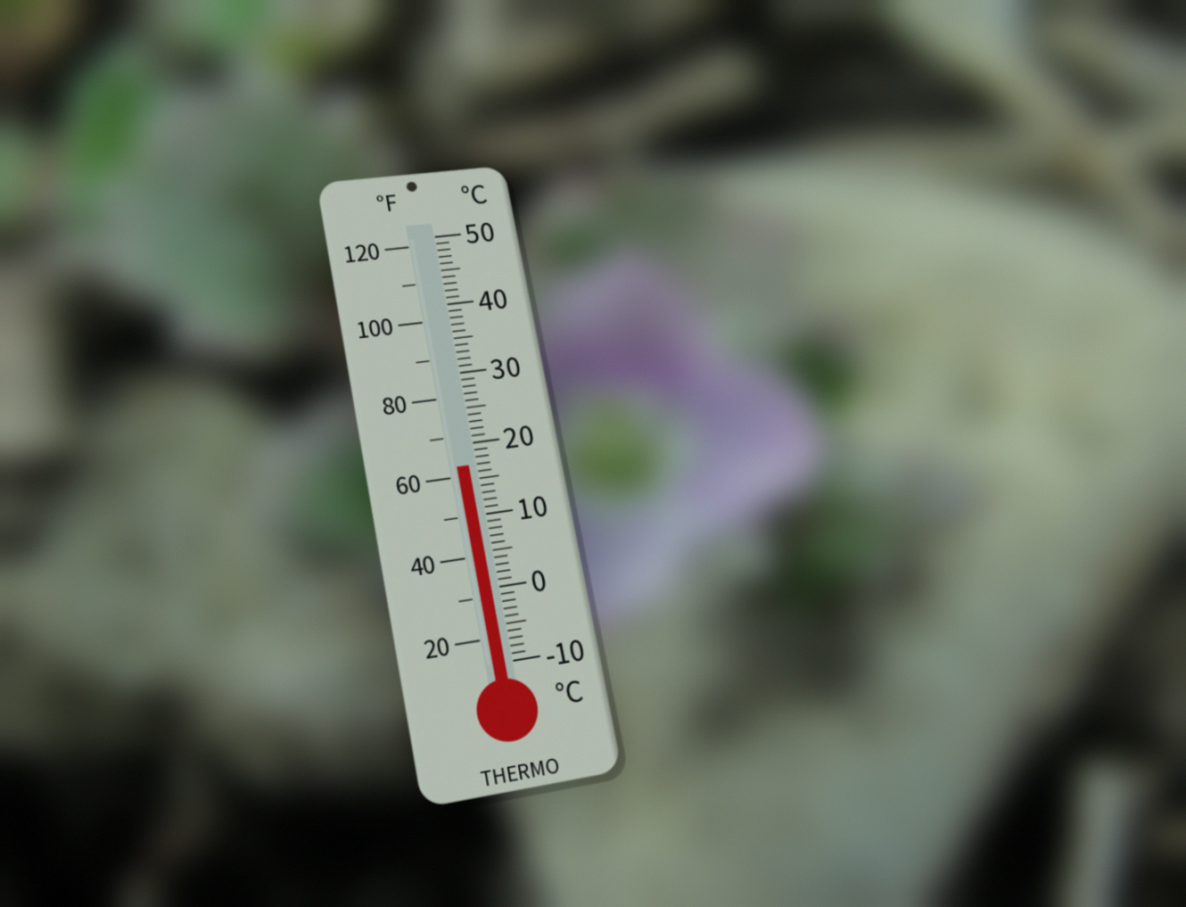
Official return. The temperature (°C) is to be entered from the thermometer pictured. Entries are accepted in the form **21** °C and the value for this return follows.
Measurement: **17** °C
